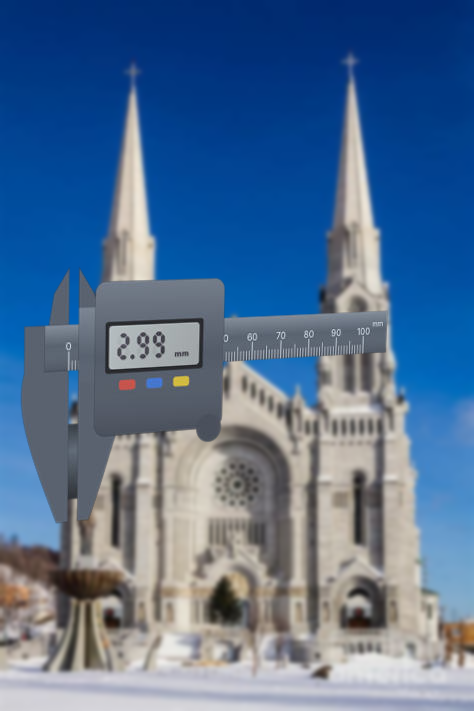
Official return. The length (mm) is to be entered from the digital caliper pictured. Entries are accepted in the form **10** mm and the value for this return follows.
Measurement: **2.99** mm
